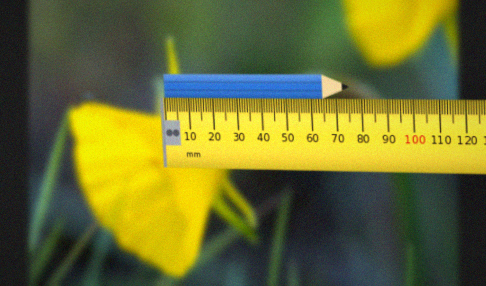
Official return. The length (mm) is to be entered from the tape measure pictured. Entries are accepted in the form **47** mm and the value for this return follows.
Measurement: **75** mm
